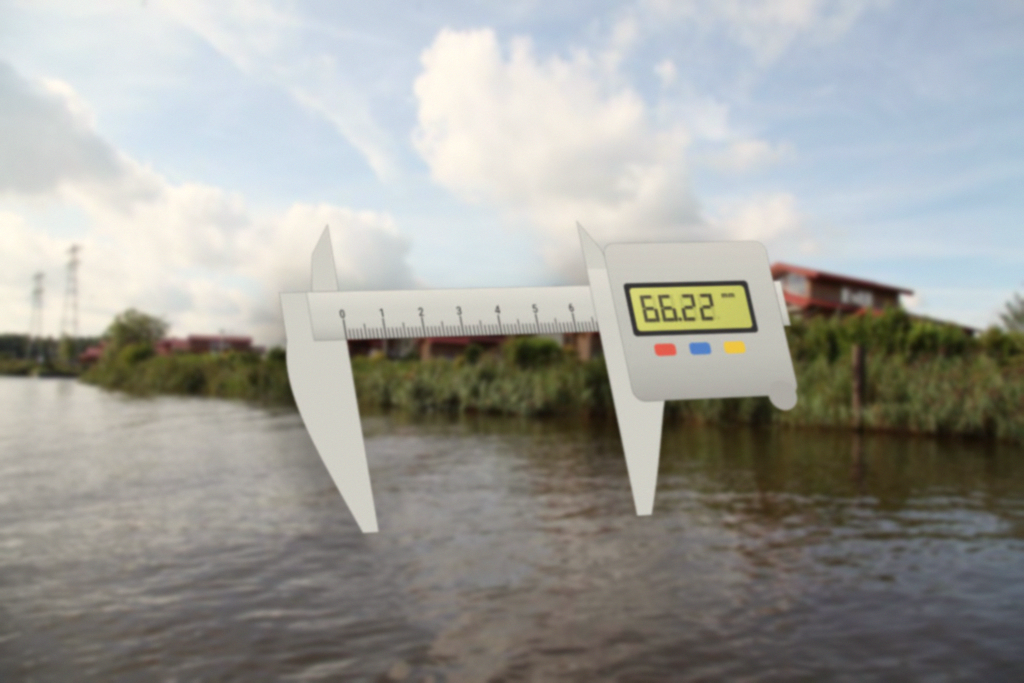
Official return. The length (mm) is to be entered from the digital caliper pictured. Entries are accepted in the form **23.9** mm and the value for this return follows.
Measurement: **66.22** mm
